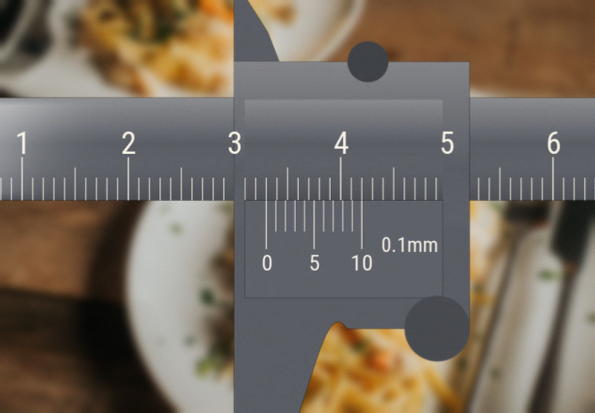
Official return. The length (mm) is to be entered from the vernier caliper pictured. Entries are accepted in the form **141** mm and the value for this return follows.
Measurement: **33.0** mm
